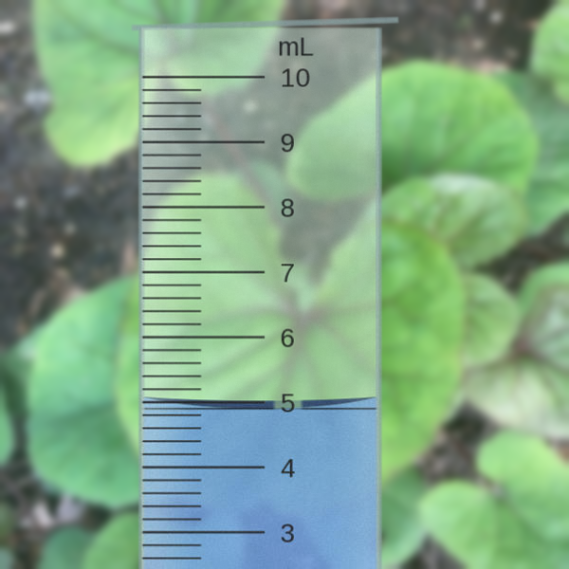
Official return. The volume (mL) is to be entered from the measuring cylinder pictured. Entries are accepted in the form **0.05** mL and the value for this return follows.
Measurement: **4.9** mL
